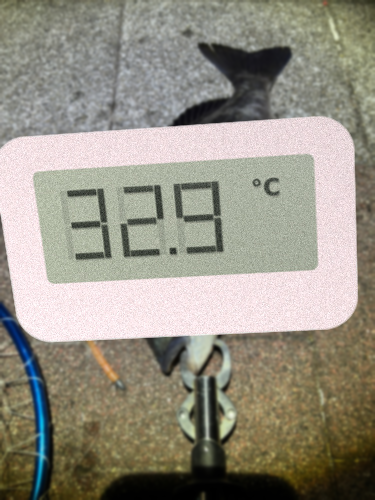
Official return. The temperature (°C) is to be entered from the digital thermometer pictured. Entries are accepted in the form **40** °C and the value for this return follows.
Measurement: **32.9** °C
